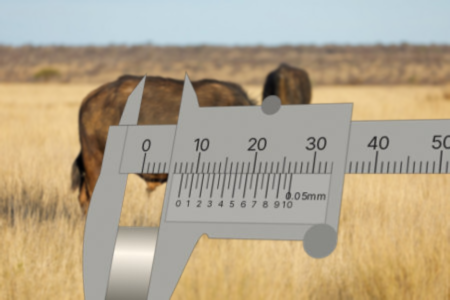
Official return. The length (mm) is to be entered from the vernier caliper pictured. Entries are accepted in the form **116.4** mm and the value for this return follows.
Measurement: **7.5** mm
